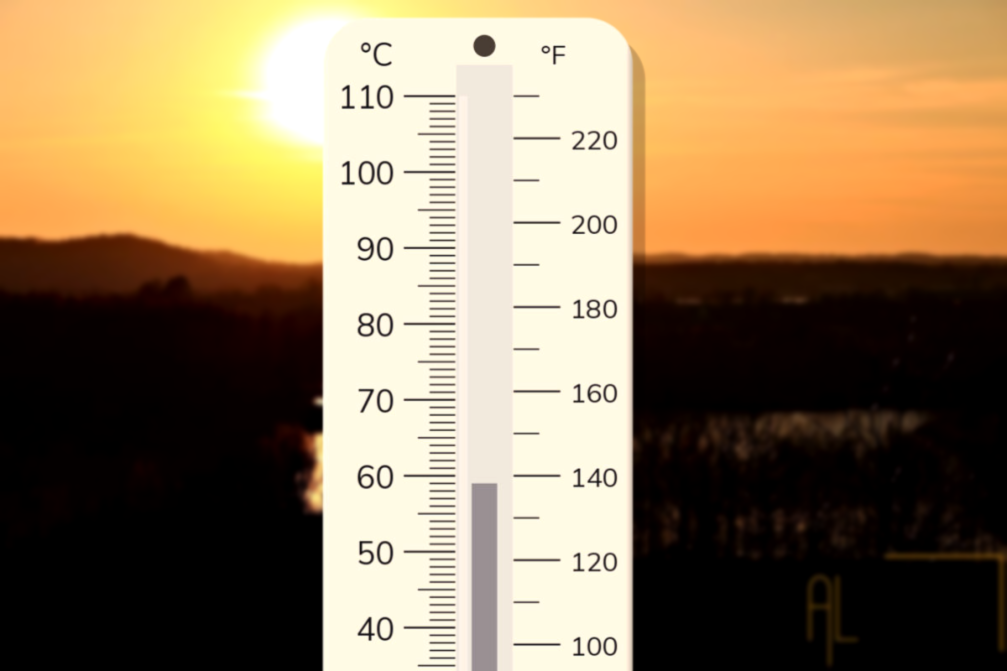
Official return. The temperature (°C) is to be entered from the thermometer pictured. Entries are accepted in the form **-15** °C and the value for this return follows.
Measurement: **59** °C
